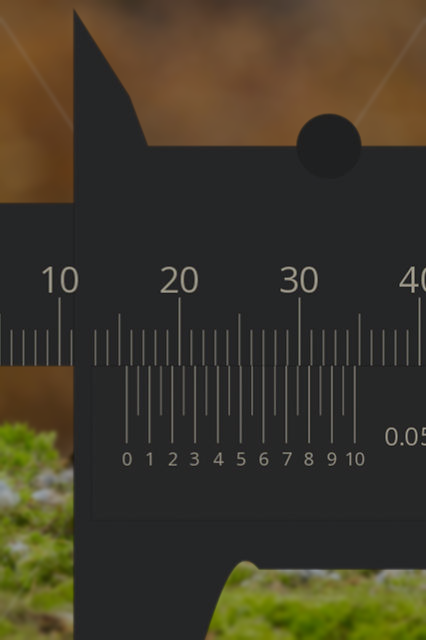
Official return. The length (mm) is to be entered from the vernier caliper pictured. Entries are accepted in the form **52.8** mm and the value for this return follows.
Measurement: **15.6** mm
